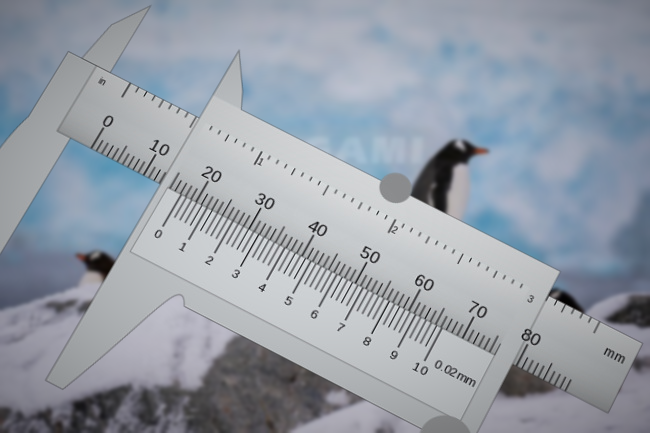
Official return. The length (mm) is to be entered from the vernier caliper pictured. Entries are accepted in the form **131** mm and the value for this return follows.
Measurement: **17.2** mm
